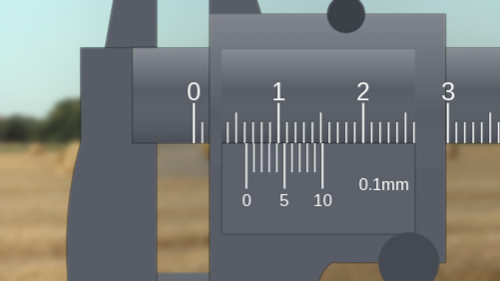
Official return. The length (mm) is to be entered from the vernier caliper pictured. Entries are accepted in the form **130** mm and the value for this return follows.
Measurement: **6.2** mm
